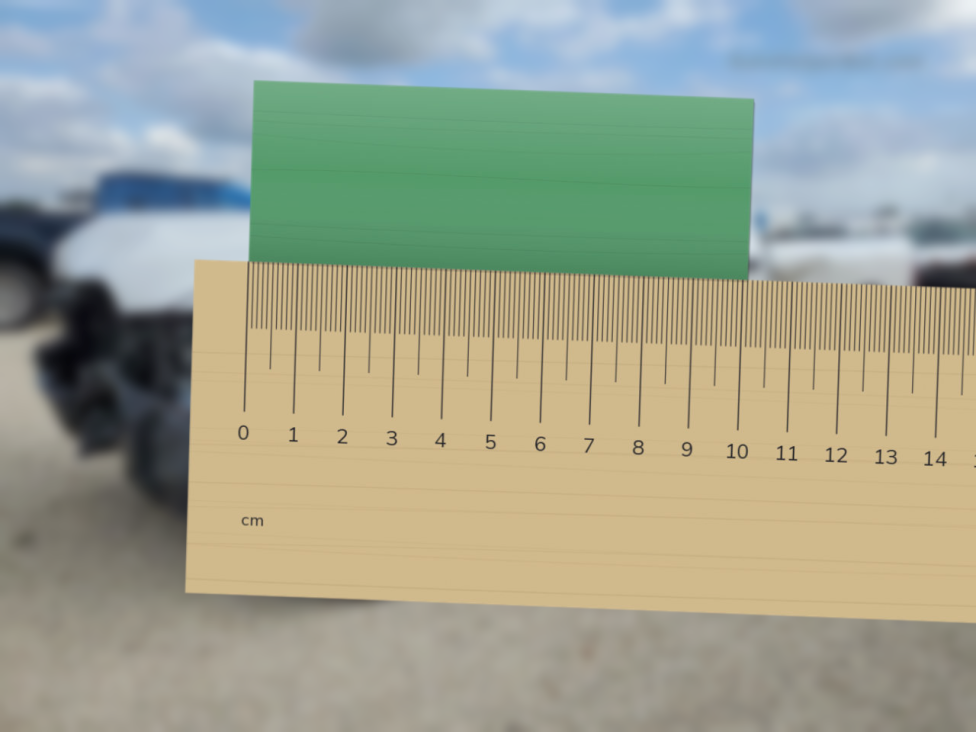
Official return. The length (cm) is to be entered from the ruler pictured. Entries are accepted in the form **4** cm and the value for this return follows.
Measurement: **10.1** cm
